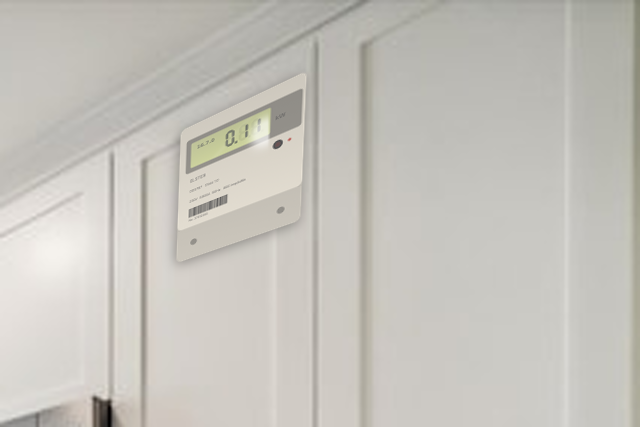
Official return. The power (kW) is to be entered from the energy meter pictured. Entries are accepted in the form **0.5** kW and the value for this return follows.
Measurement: **0.11** kW
